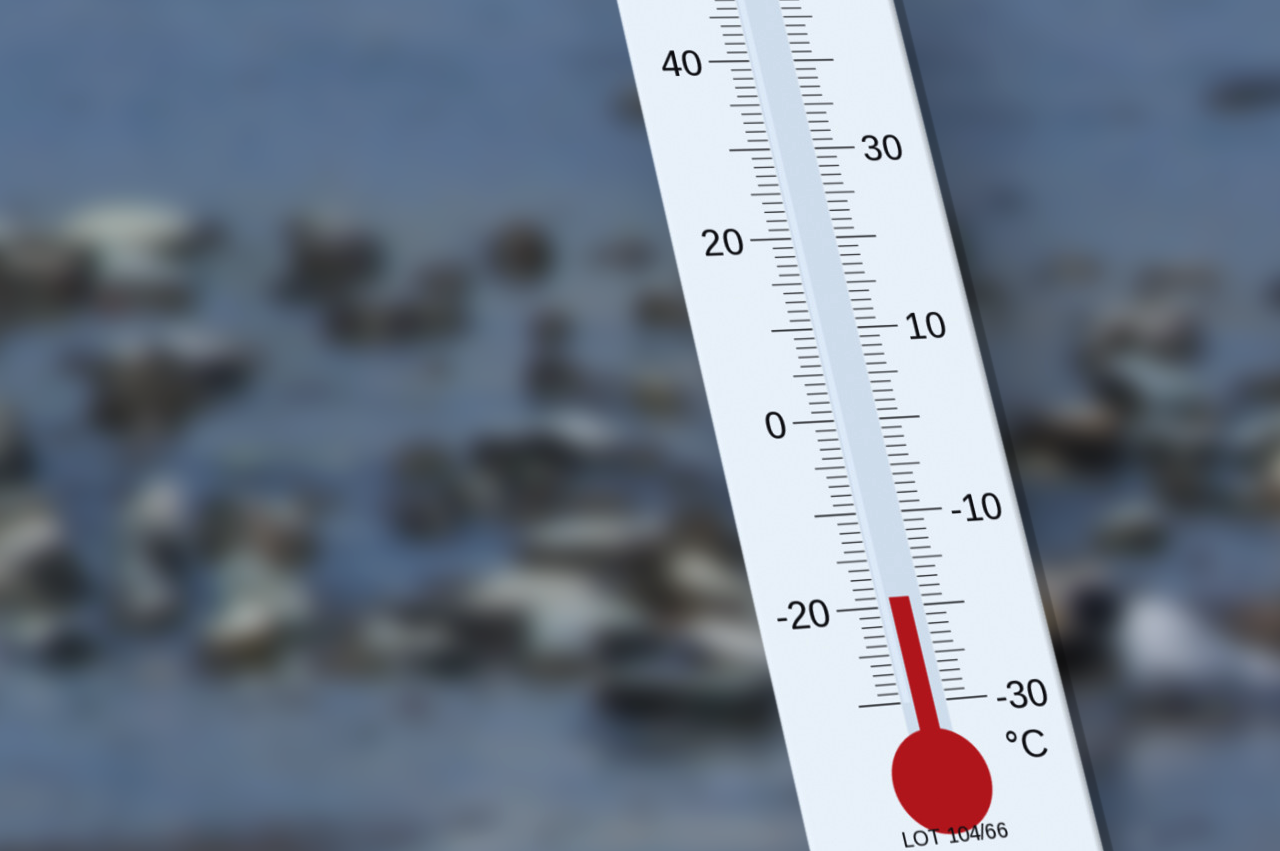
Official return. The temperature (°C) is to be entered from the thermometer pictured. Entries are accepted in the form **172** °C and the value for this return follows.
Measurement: **-19** °C
